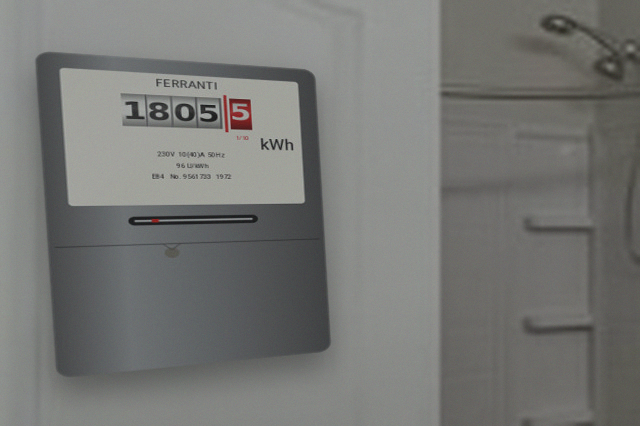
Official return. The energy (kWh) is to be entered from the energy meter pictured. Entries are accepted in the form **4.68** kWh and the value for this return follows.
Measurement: **1805.5** kWh
